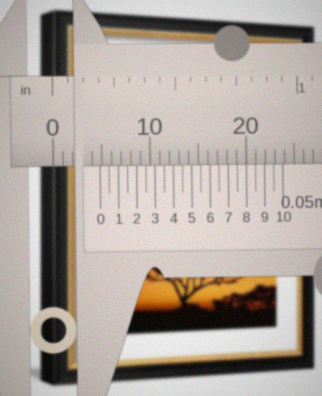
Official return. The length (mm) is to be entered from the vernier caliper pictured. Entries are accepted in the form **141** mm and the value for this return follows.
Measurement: **4.8** mm
